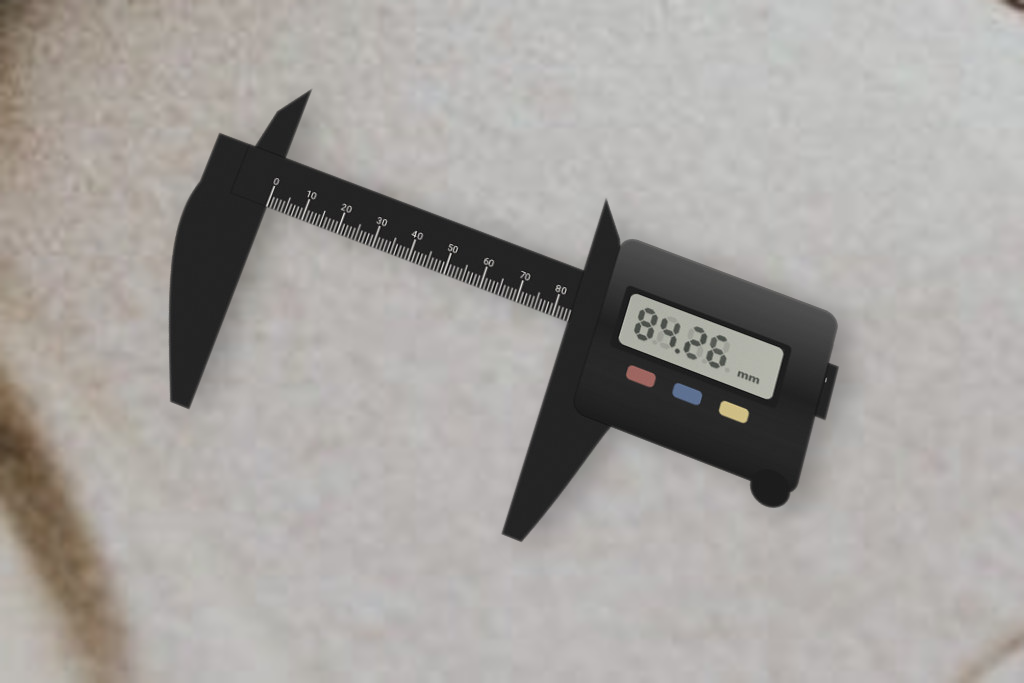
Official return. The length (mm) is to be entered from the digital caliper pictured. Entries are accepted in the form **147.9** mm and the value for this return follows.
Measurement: **84.26** mm
